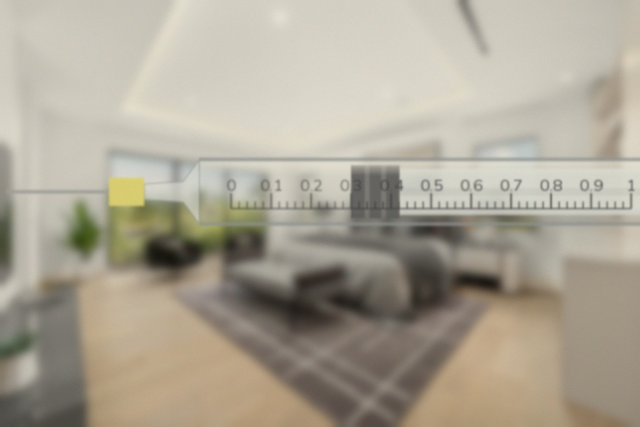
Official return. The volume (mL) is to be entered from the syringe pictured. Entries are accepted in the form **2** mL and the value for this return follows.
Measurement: **0.3** mL
